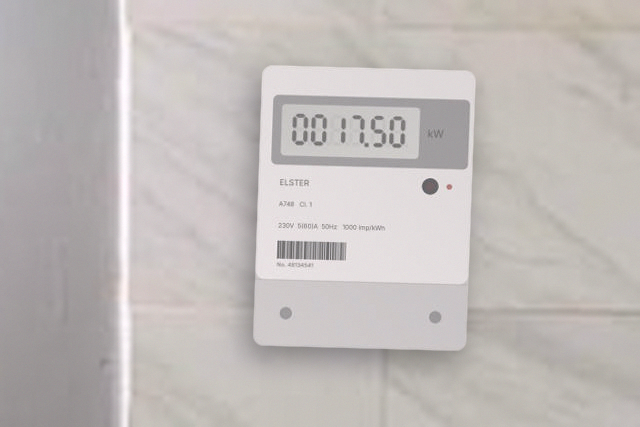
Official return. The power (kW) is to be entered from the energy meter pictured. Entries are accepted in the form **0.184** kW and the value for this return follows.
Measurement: **17.50** kW
